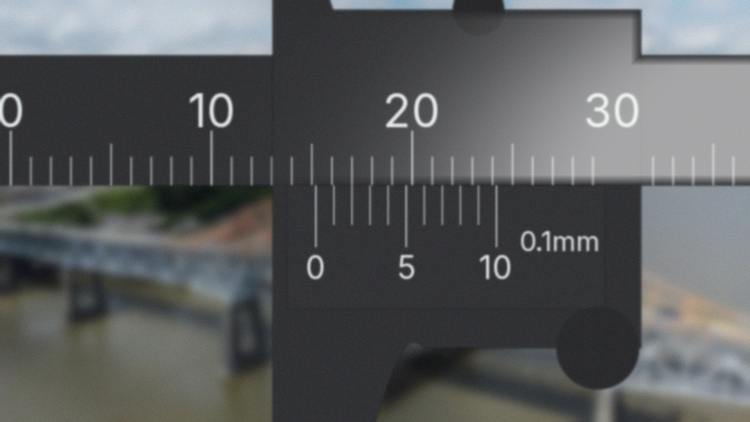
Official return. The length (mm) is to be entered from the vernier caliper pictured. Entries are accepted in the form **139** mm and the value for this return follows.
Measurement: **15.2** mm
